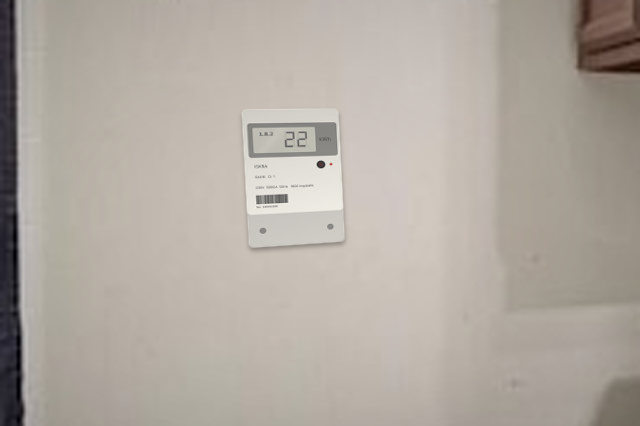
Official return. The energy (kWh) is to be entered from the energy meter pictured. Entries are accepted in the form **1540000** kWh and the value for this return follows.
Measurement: **22** kWh
